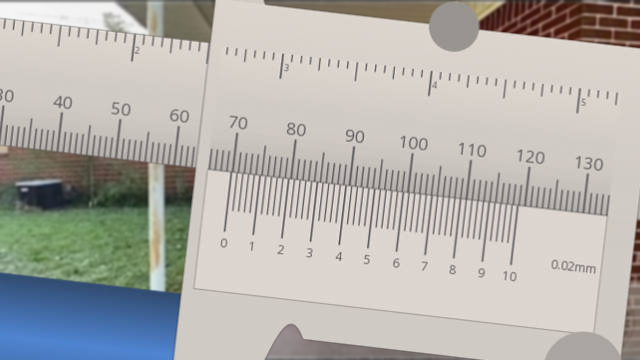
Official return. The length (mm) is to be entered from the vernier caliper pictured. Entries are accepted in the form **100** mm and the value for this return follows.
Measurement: **69.8** mm
